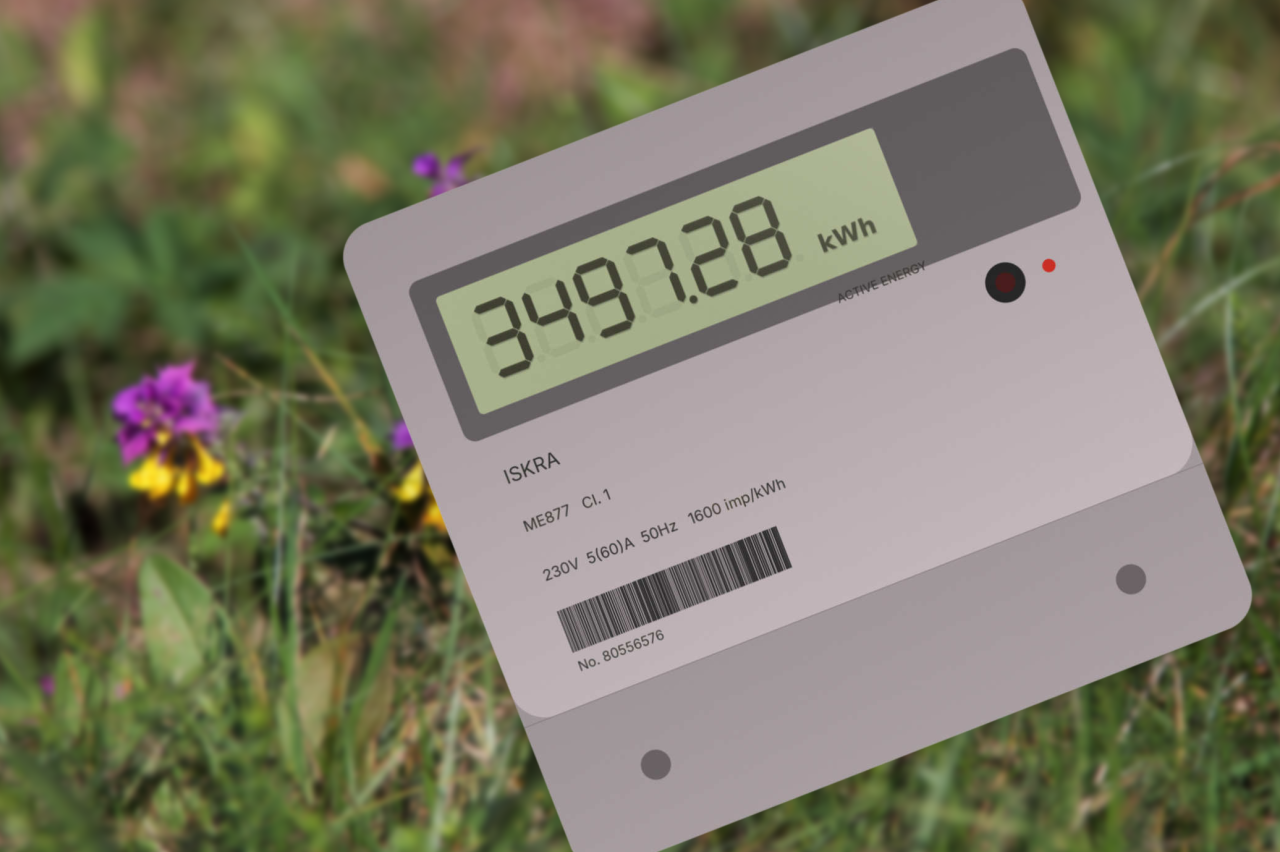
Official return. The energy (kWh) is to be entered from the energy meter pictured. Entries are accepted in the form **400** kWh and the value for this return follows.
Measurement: **3497.28** kWh
